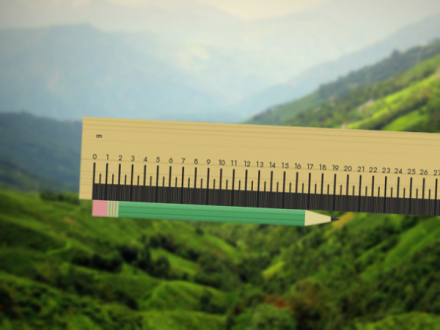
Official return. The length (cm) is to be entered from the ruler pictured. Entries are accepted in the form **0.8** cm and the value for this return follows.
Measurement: **19.5** cm
